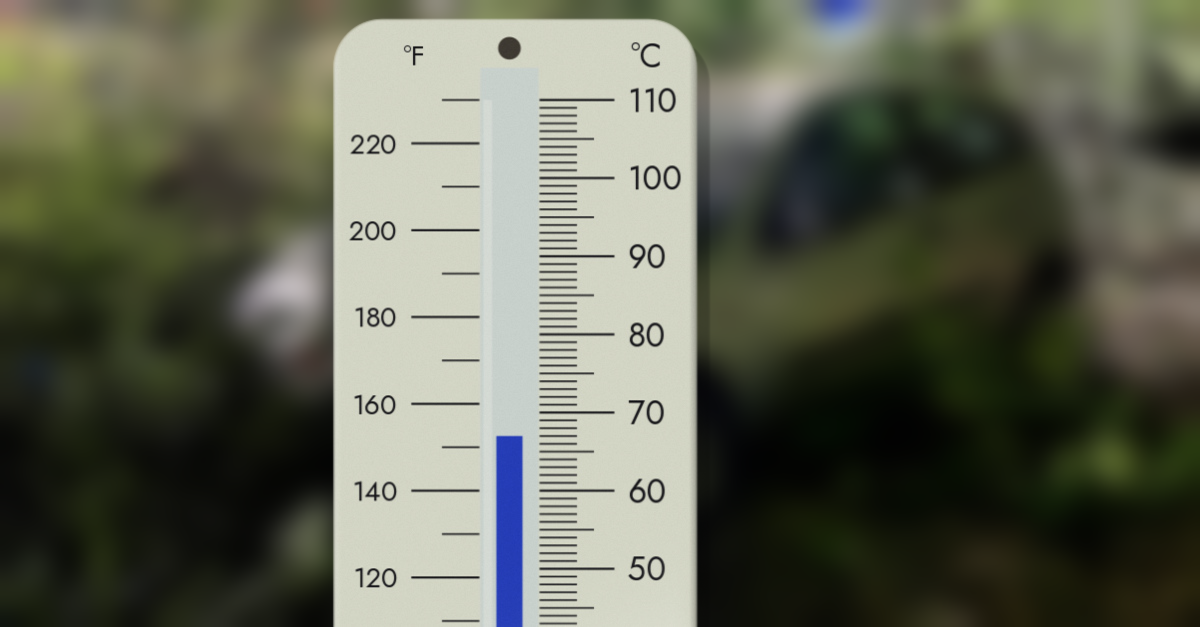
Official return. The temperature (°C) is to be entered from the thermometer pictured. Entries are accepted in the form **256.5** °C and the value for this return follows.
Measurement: **67** °C
